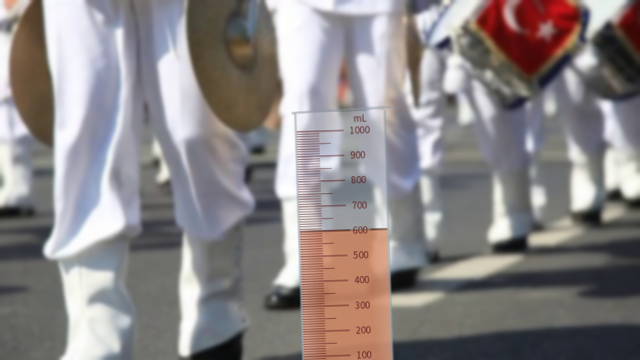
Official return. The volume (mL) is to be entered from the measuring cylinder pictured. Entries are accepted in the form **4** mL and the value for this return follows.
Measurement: **600** mL
